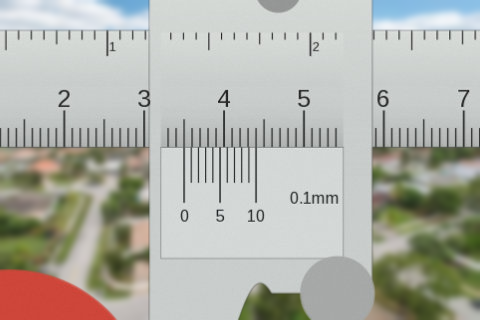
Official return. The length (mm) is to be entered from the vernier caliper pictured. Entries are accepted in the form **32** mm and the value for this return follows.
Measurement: **35.0** mm
